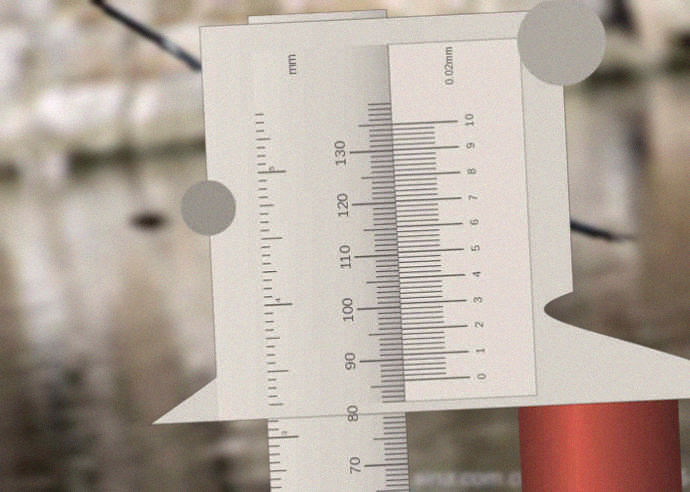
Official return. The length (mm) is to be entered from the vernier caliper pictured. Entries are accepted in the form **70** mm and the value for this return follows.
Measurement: **86.0** mm
